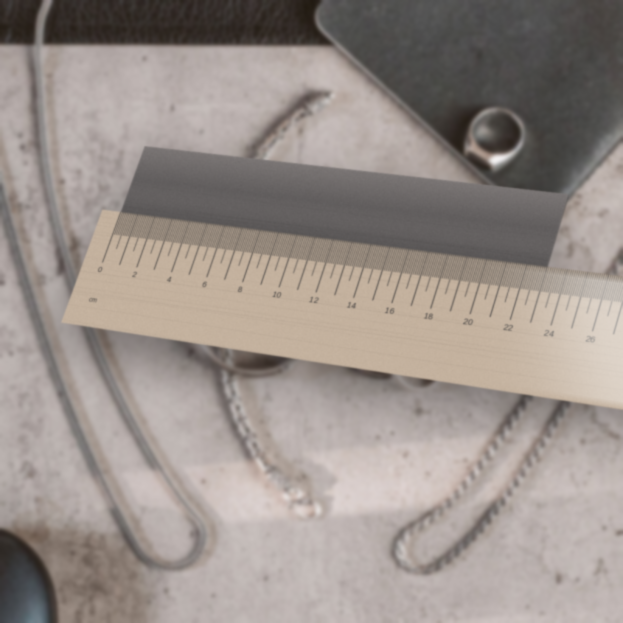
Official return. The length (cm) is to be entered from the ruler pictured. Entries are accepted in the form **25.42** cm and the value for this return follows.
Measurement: **23** cm
